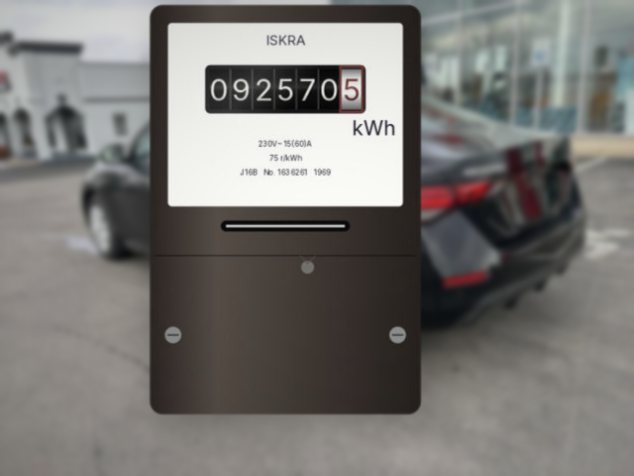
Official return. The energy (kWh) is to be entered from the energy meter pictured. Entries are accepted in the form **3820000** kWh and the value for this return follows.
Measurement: **92570.5** kWh
